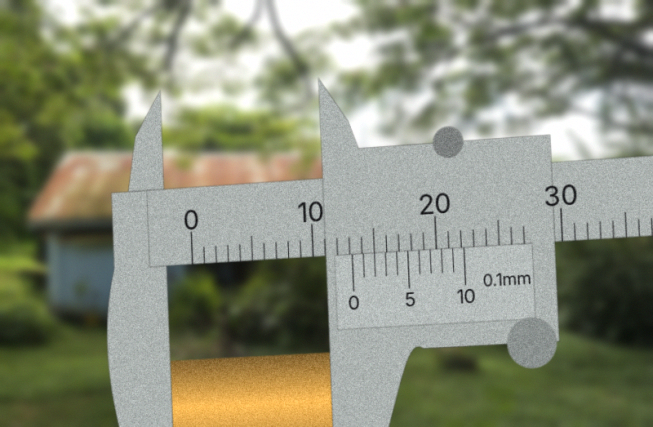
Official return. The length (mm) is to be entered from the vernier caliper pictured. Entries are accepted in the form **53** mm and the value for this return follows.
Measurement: **13.2** mm
